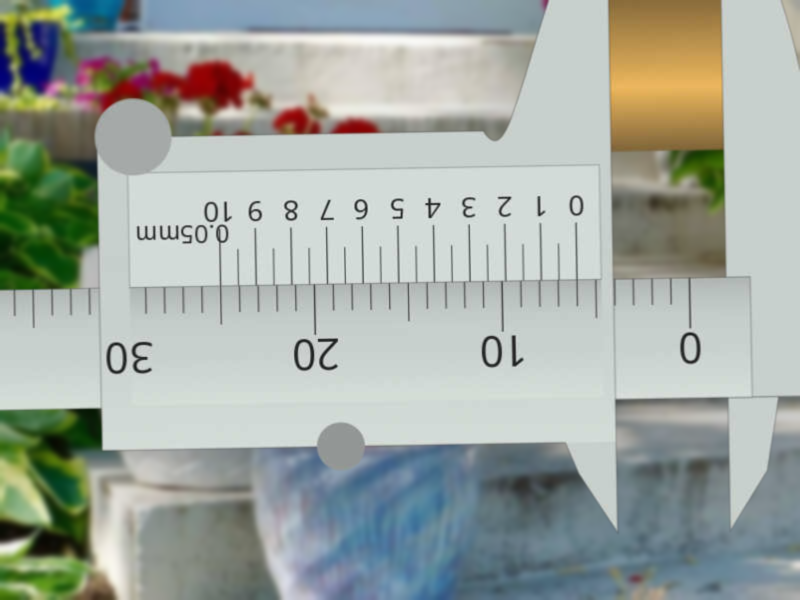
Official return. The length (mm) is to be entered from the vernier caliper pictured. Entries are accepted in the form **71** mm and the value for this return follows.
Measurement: **6.0** mm
